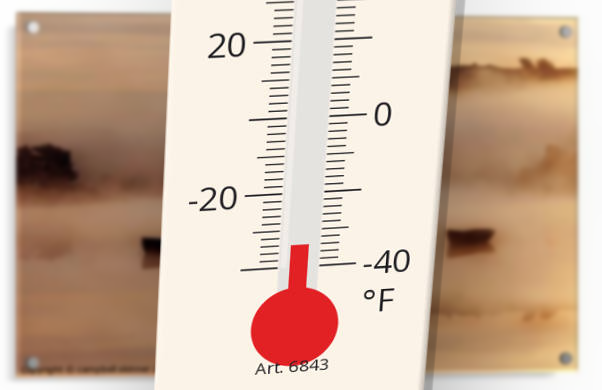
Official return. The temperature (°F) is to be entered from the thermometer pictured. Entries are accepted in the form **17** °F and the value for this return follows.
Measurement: **-34** °F
